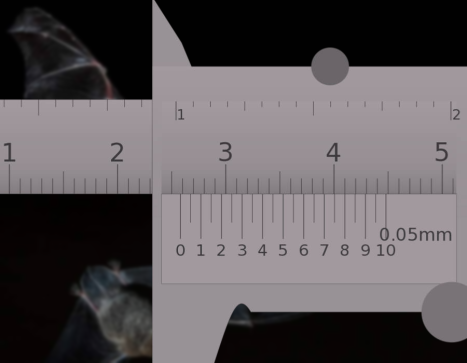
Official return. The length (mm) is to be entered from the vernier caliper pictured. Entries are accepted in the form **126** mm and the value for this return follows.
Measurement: **25.8** mm
